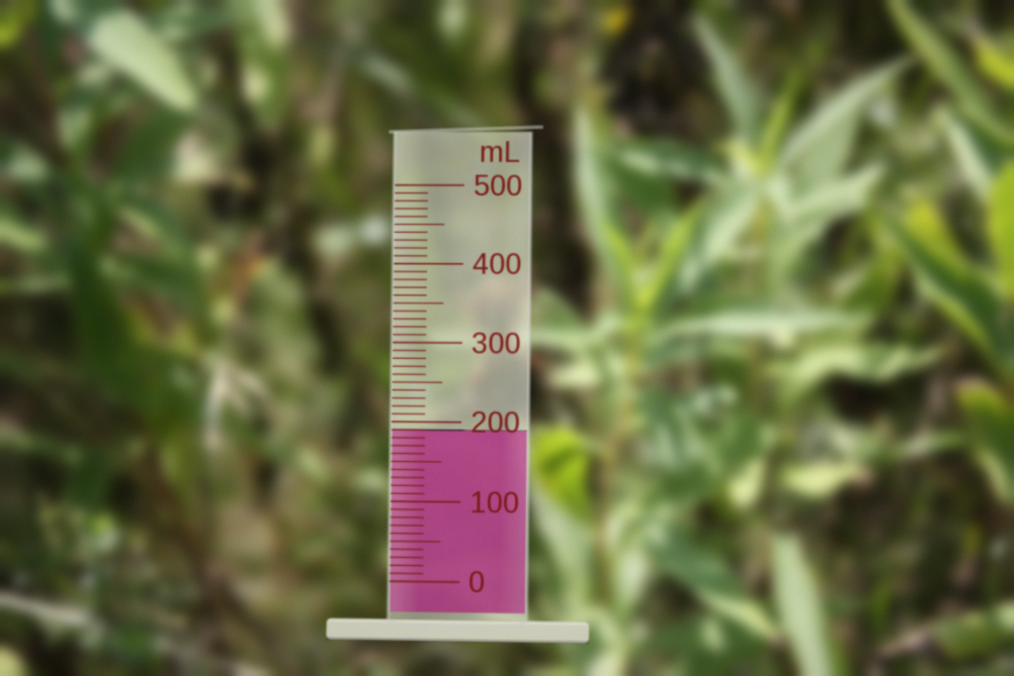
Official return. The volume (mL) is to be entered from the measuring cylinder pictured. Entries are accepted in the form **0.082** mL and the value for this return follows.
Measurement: **190** mL
